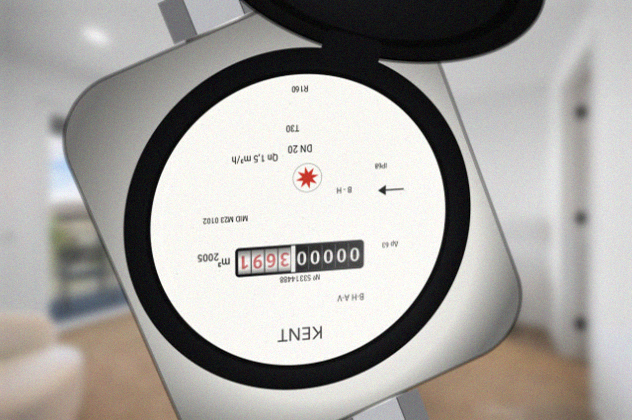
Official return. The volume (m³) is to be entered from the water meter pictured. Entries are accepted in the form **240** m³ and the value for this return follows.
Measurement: **0.3691** m³
